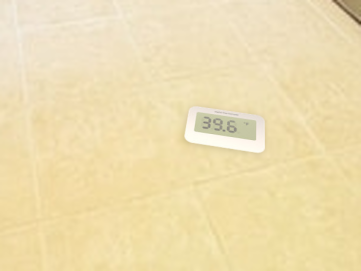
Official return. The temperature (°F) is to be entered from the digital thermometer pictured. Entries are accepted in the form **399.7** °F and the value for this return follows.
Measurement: **39.6** °F
